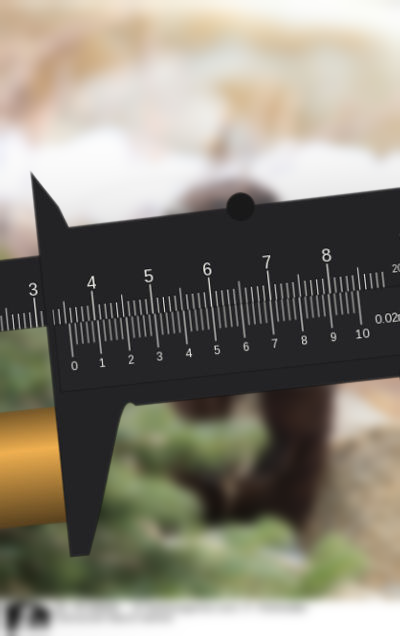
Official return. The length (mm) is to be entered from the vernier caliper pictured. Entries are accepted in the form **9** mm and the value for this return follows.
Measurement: **35.6** mm
